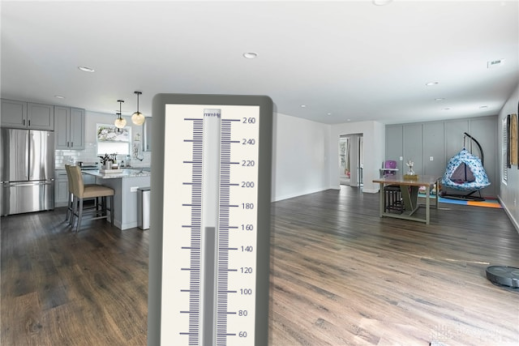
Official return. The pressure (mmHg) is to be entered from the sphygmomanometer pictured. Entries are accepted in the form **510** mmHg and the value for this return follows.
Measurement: **160** mmHg
